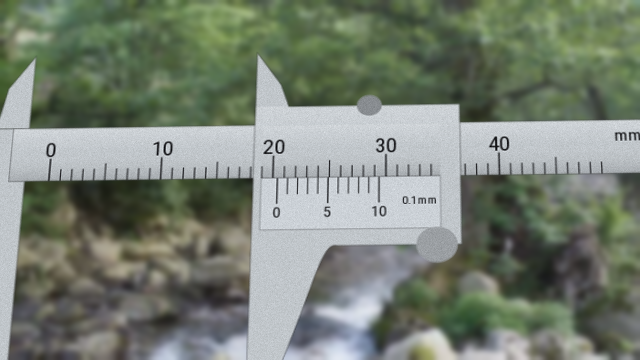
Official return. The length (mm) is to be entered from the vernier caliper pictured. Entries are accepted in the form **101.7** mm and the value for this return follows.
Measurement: **20.4** mm
